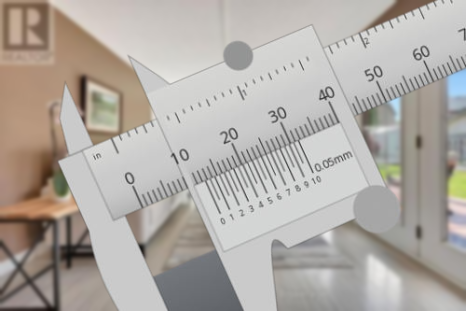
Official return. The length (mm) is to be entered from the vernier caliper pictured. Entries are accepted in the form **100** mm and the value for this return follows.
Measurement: **12.6** mm
